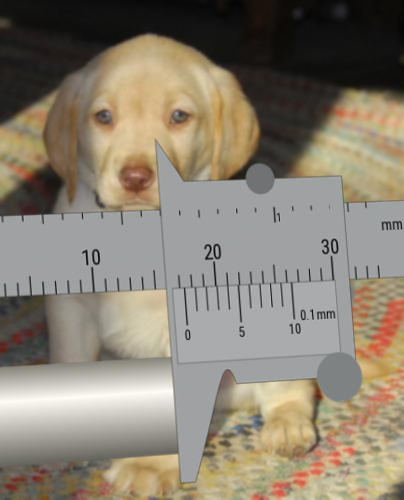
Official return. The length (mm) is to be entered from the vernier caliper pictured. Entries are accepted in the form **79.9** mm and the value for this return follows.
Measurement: **17.4** mm
